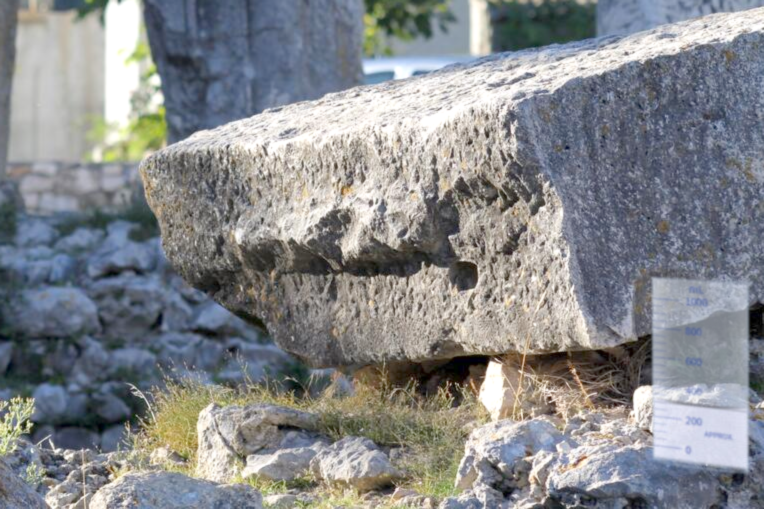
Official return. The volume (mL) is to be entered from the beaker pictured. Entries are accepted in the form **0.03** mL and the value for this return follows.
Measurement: **300** mL
